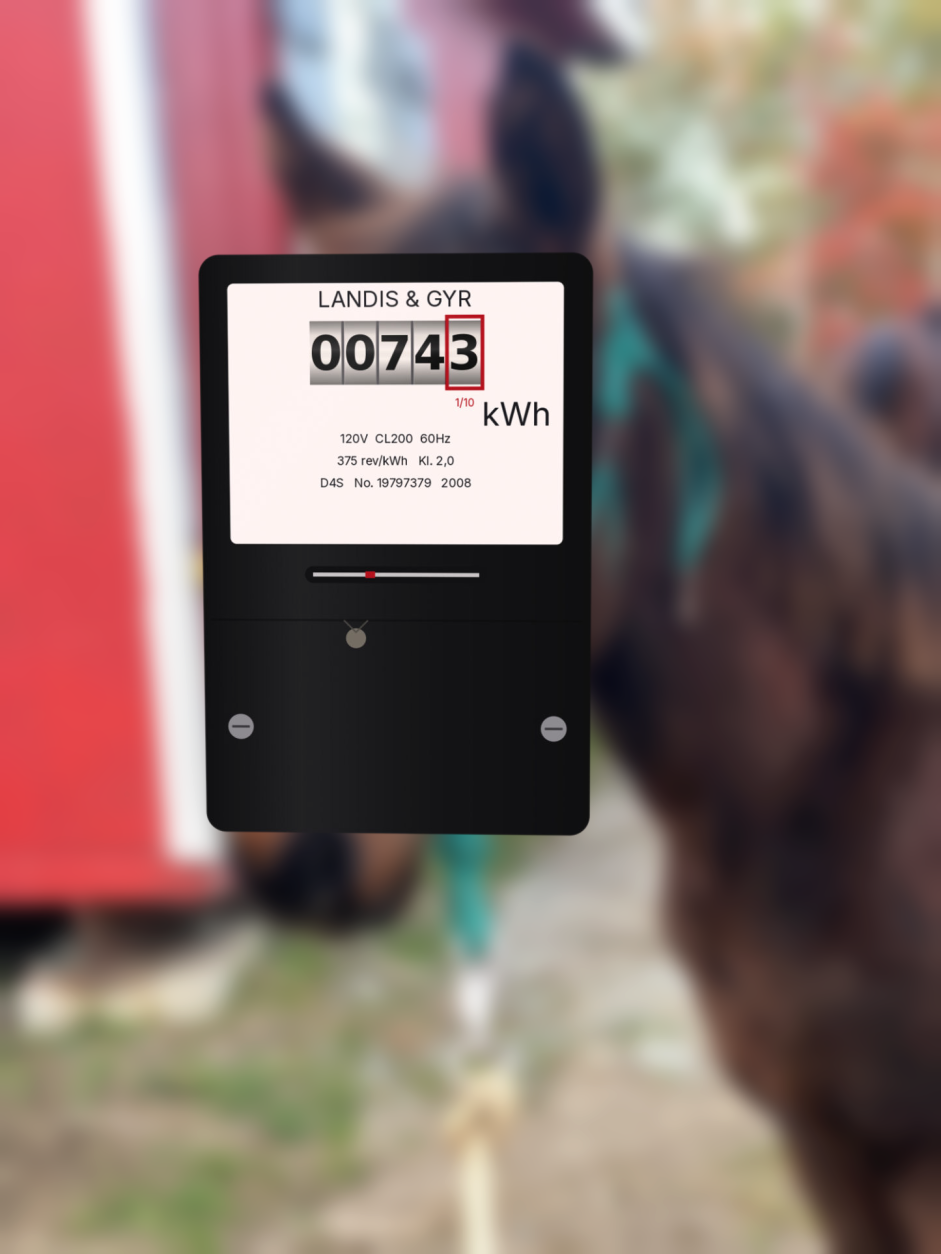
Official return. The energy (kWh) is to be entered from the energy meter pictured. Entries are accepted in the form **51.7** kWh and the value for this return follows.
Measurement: **74.3** kWh
